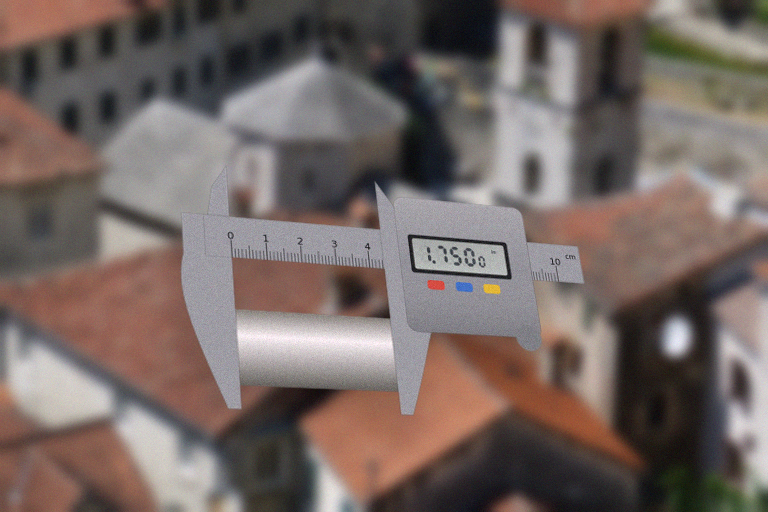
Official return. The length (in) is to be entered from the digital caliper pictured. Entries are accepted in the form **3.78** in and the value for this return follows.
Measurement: **1.7500** in
